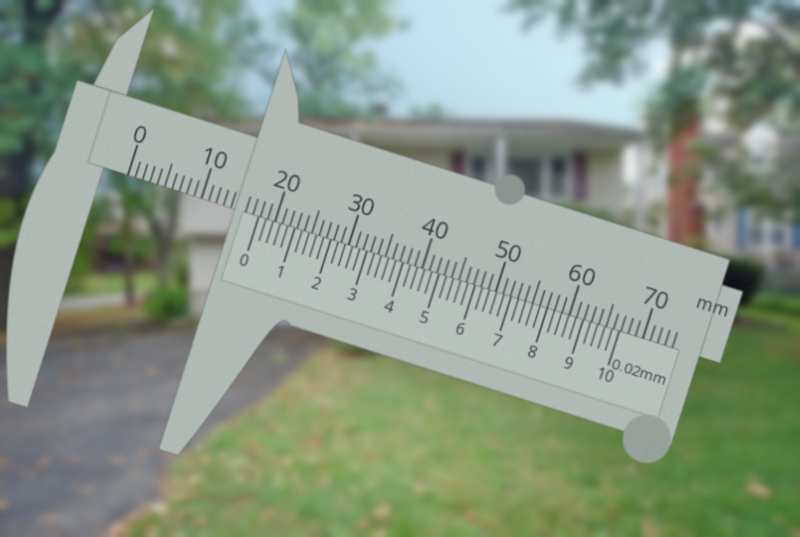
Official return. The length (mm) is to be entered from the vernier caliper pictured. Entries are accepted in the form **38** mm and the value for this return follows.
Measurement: **17.8** mm
